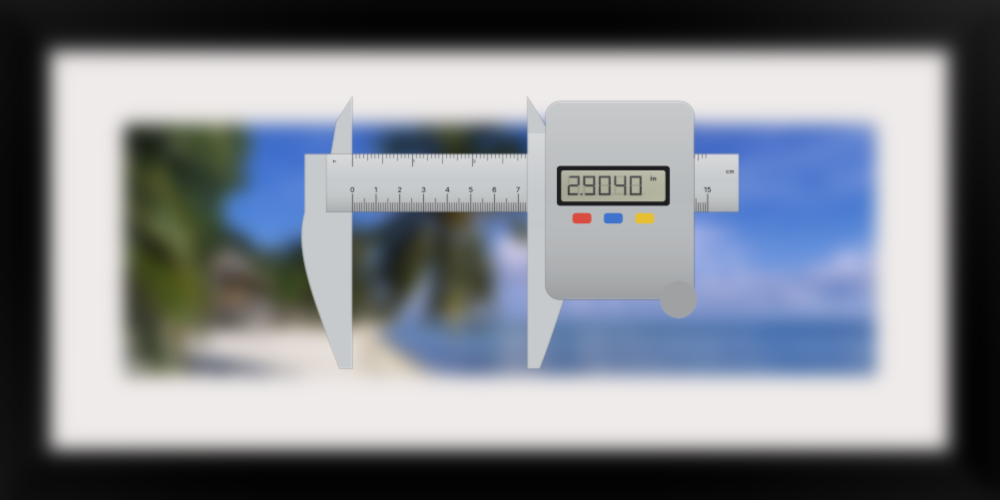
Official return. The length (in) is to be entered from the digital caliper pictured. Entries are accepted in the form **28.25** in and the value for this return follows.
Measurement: **2.9040** in
